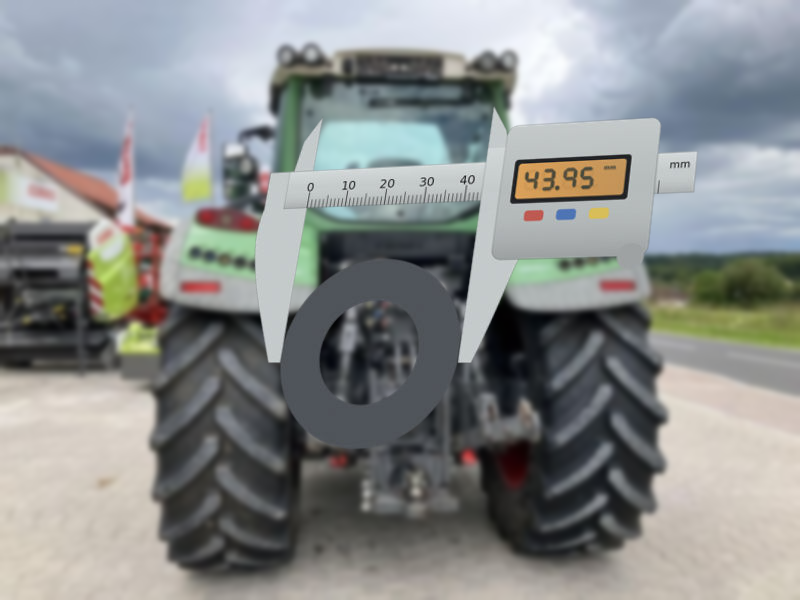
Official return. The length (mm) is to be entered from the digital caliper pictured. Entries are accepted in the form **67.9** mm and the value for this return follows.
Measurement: **43.95** mm
